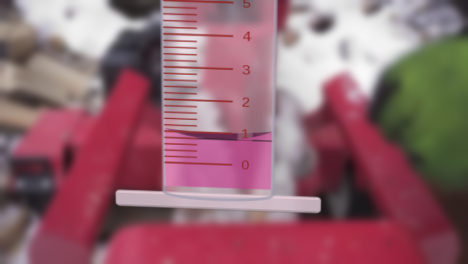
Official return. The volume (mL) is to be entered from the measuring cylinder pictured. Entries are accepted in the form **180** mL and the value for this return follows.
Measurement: **0.8** mL
